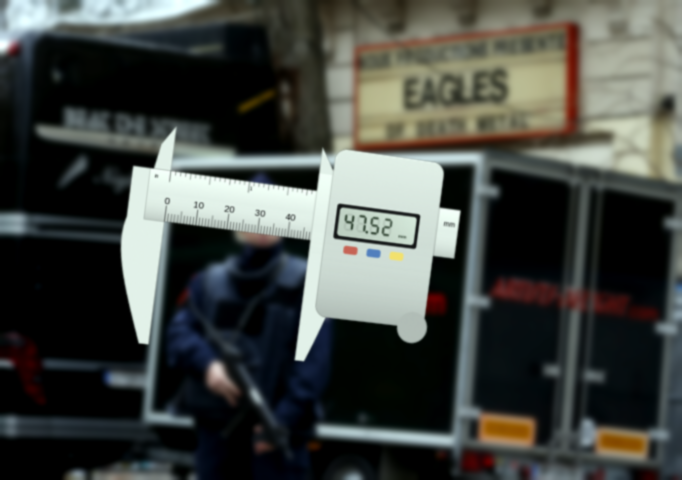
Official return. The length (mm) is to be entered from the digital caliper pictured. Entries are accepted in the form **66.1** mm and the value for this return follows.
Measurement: **47.52** mm
